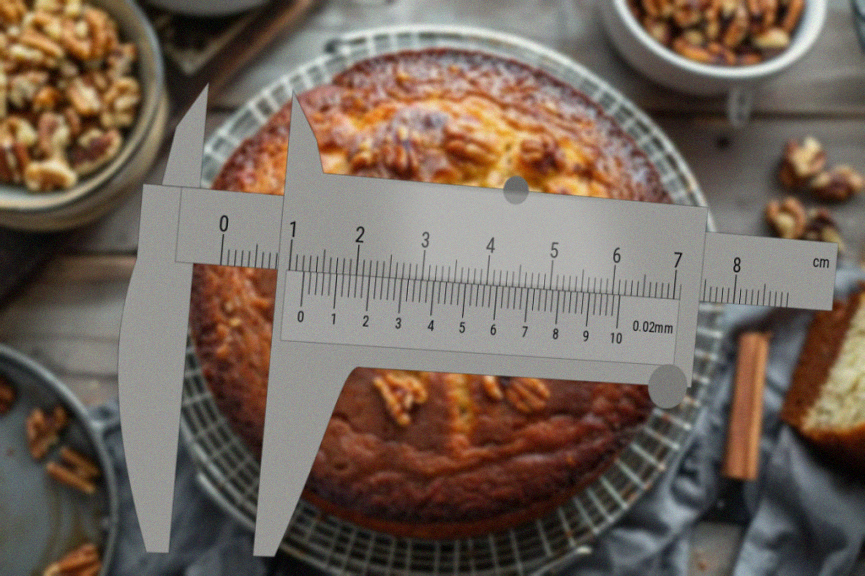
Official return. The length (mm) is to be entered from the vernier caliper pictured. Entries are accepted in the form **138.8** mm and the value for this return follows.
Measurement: **12.2** mm
